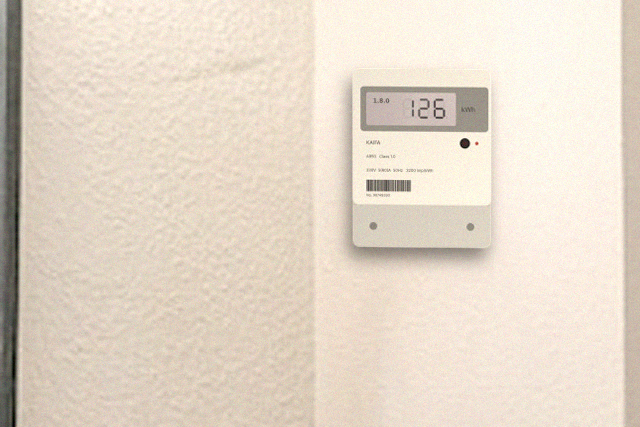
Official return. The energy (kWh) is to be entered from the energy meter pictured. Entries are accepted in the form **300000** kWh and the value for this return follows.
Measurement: **126** kWh
